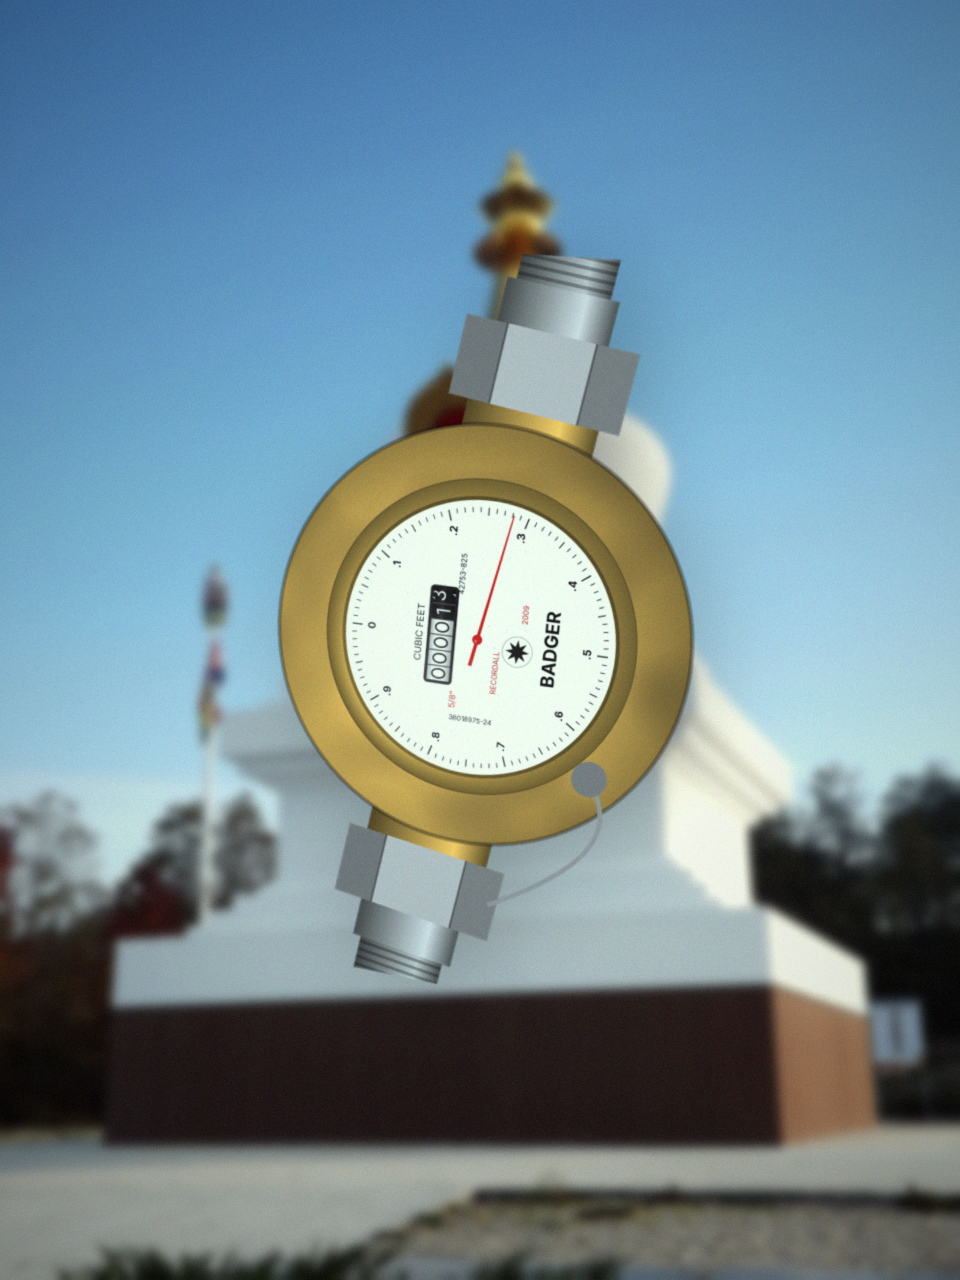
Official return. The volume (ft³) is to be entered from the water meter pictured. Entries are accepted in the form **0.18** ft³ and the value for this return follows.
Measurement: **13.28** ft³
